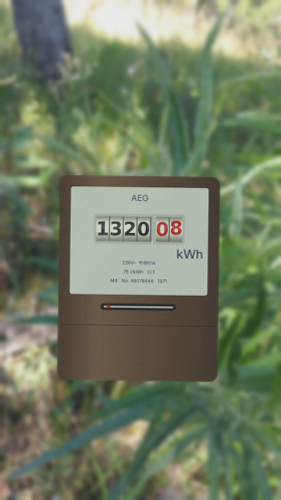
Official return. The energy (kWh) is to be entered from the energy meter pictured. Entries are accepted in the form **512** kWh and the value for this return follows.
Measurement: **1320.08** kWh
